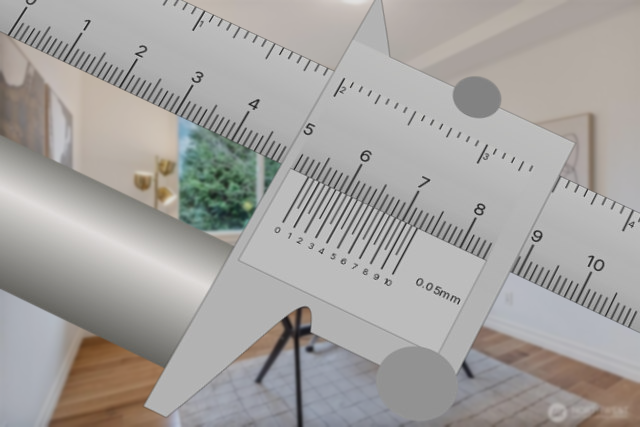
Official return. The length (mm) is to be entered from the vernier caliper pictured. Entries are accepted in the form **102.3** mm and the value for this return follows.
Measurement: **53.6** mm
